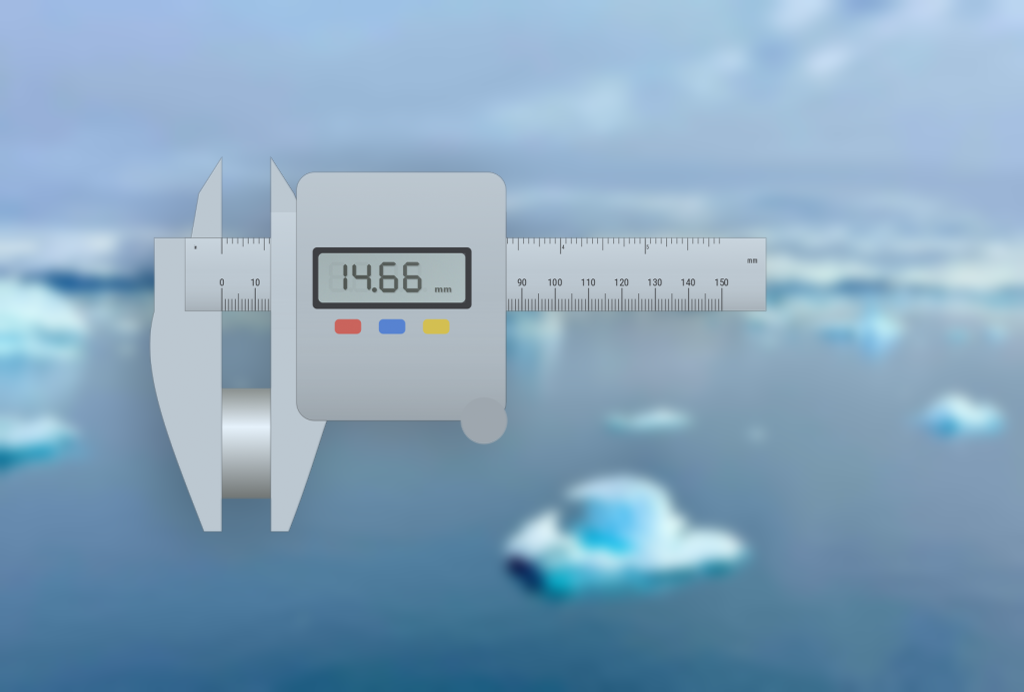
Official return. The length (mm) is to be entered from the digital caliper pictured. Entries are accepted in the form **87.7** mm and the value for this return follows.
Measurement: **14.66** mm
